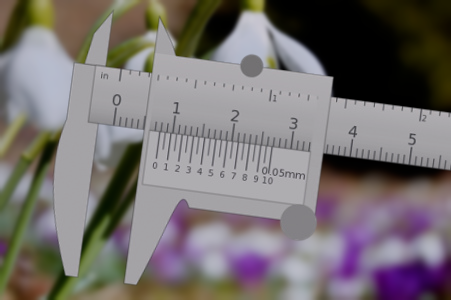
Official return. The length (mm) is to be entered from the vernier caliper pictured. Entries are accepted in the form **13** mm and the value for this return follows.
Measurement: **7.8** mm
